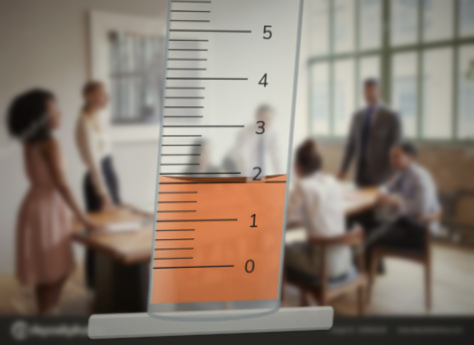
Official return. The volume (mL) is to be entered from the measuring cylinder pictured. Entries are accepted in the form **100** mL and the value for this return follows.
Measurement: **1.8** mL
